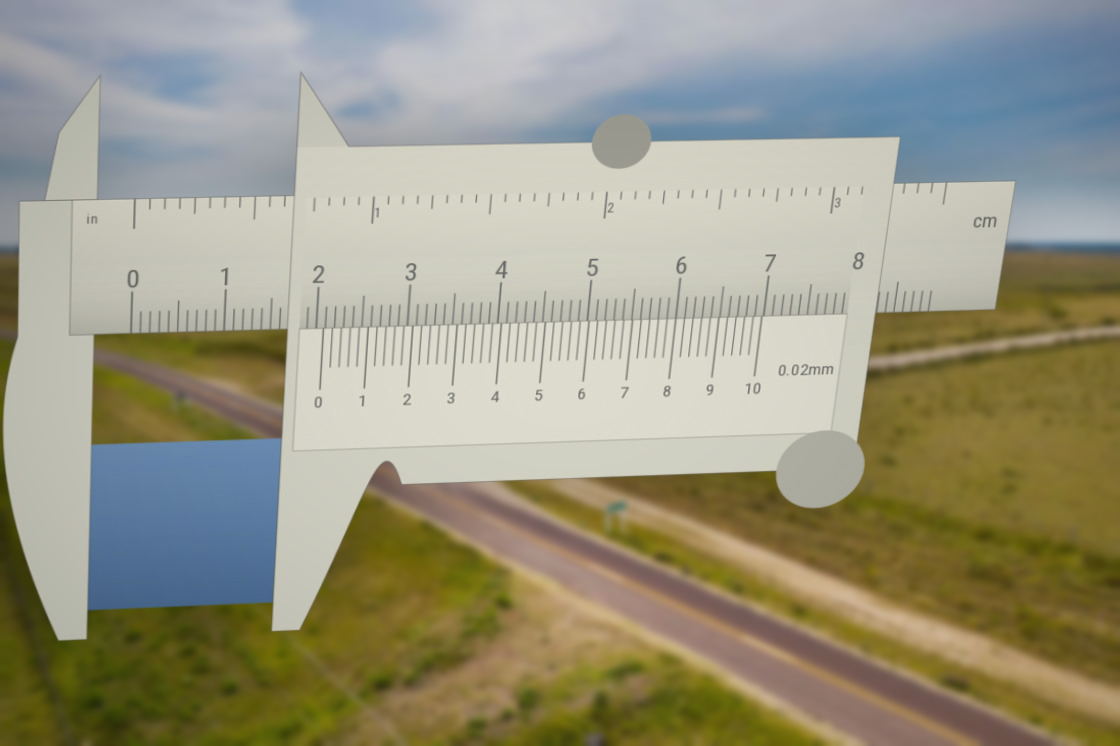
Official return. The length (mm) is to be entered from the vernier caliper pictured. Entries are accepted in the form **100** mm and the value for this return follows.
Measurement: **20.8** mm
